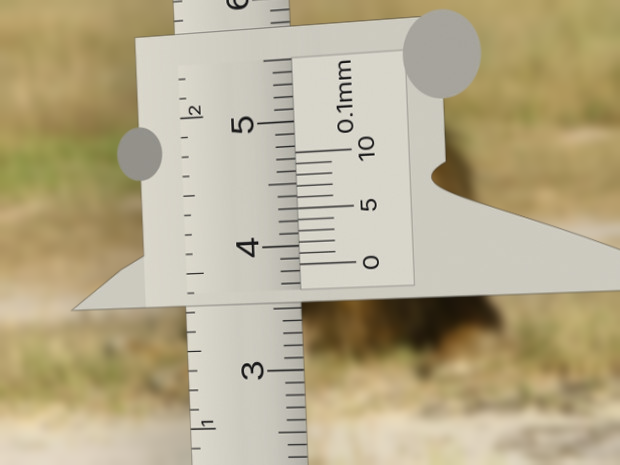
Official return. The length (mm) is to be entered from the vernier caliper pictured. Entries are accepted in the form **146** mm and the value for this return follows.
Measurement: **38.5** mm
